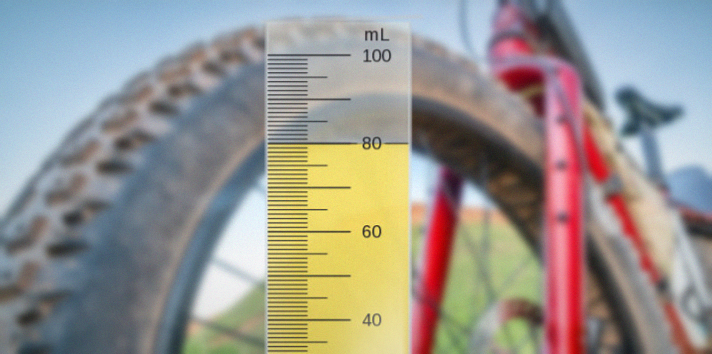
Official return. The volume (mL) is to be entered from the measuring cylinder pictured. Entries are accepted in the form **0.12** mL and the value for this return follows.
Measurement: **80** mL
